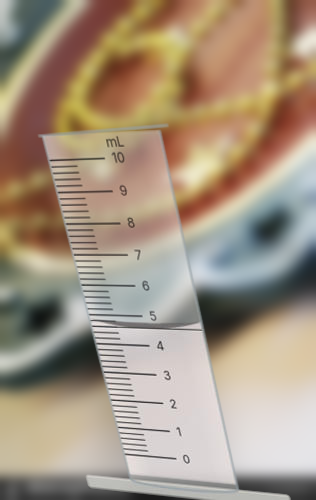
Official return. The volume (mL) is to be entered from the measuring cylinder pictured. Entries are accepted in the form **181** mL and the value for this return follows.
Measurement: **4.6** mL
